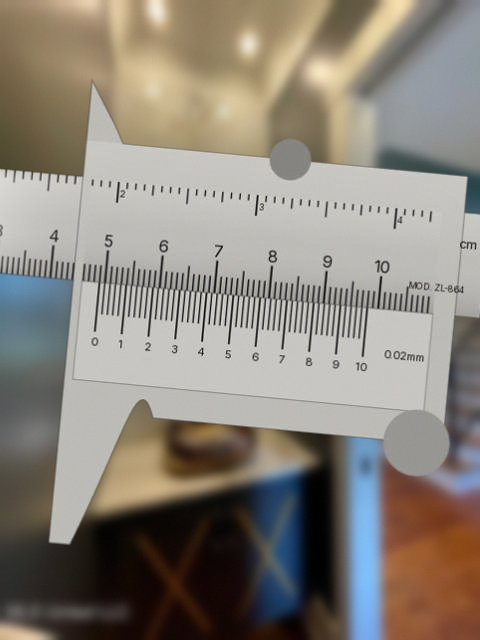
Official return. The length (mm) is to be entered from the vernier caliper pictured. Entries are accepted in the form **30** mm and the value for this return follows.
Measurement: **49.0** mm
